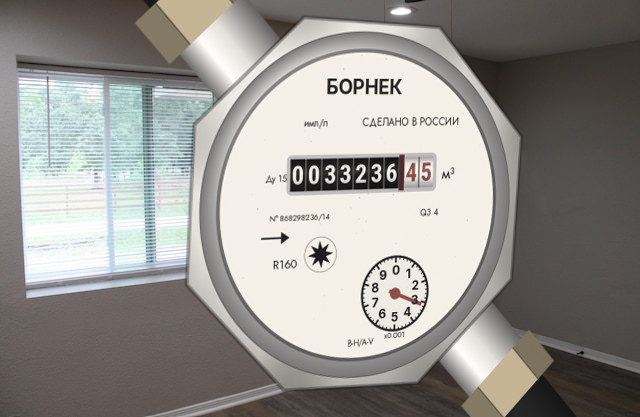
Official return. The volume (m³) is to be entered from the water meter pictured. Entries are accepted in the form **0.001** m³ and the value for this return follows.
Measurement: **33236.453** m³
